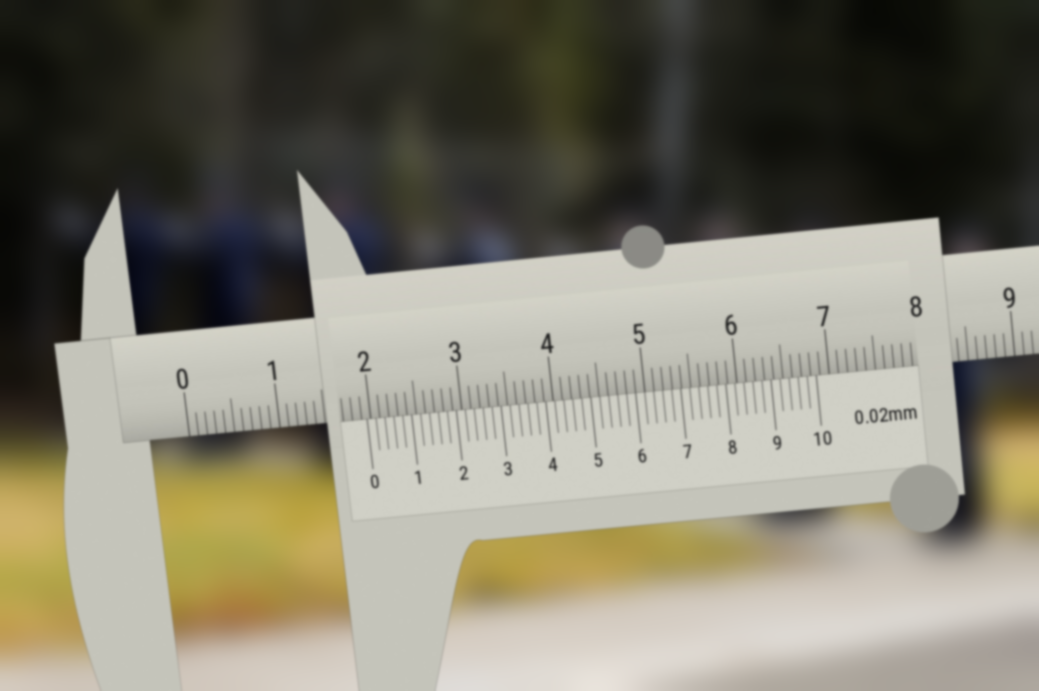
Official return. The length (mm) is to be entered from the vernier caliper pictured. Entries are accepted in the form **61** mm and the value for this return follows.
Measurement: **19.6** mm
